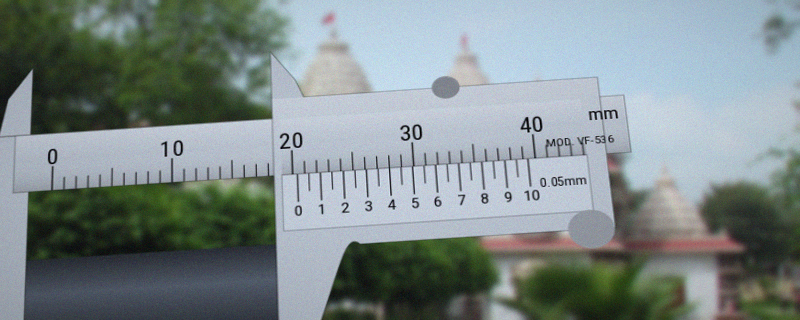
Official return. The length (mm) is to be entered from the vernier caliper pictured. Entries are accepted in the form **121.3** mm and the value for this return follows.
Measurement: **20.4** mm
